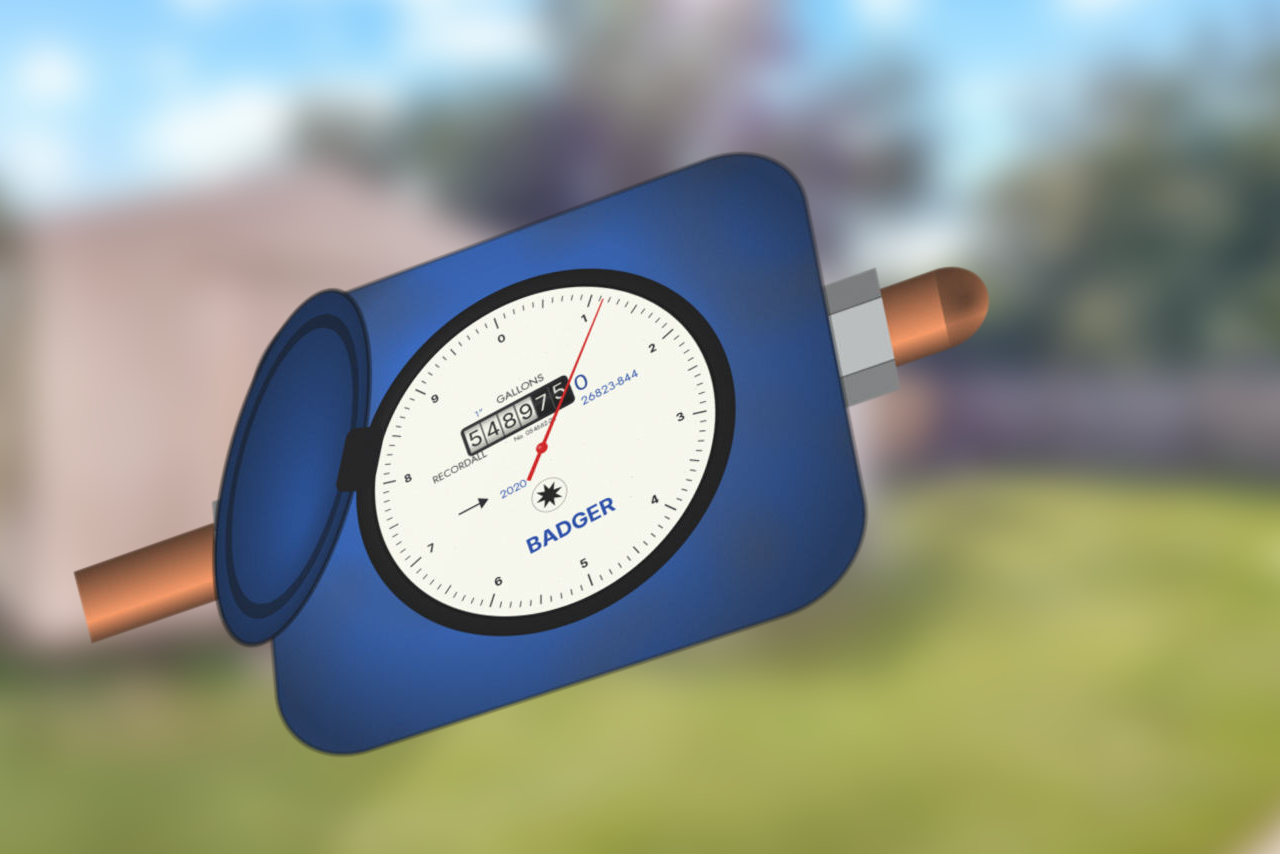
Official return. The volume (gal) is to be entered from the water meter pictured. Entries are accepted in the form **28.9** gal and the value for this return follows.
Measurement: **5489751.1** gal
